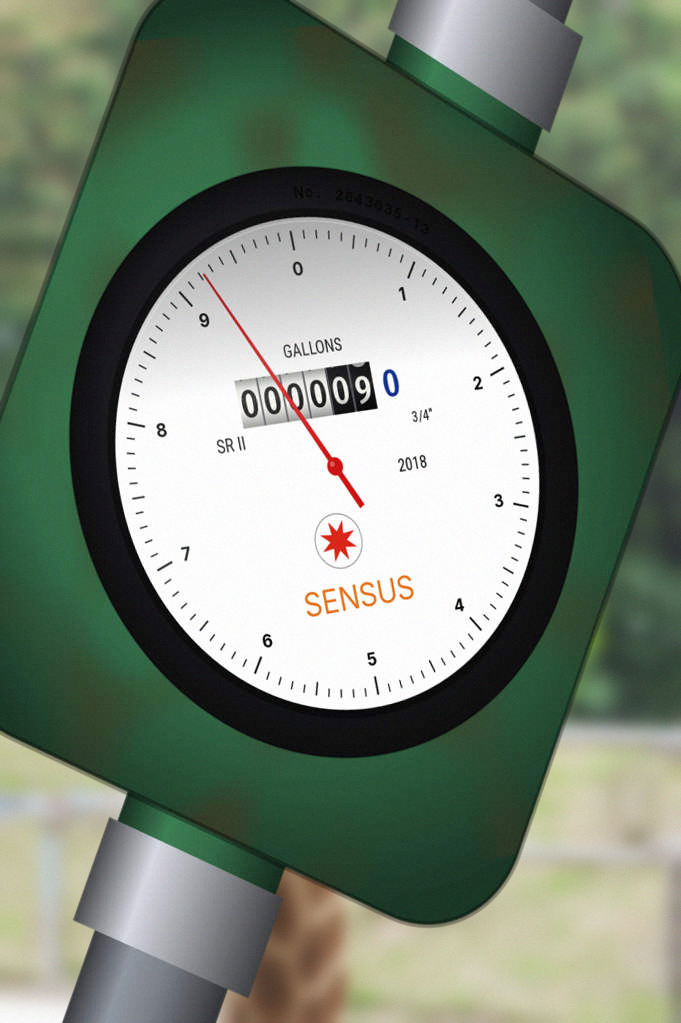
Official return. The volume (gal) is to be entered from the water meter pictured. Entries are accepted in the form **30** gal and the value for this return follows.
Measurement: **89.2** gal
